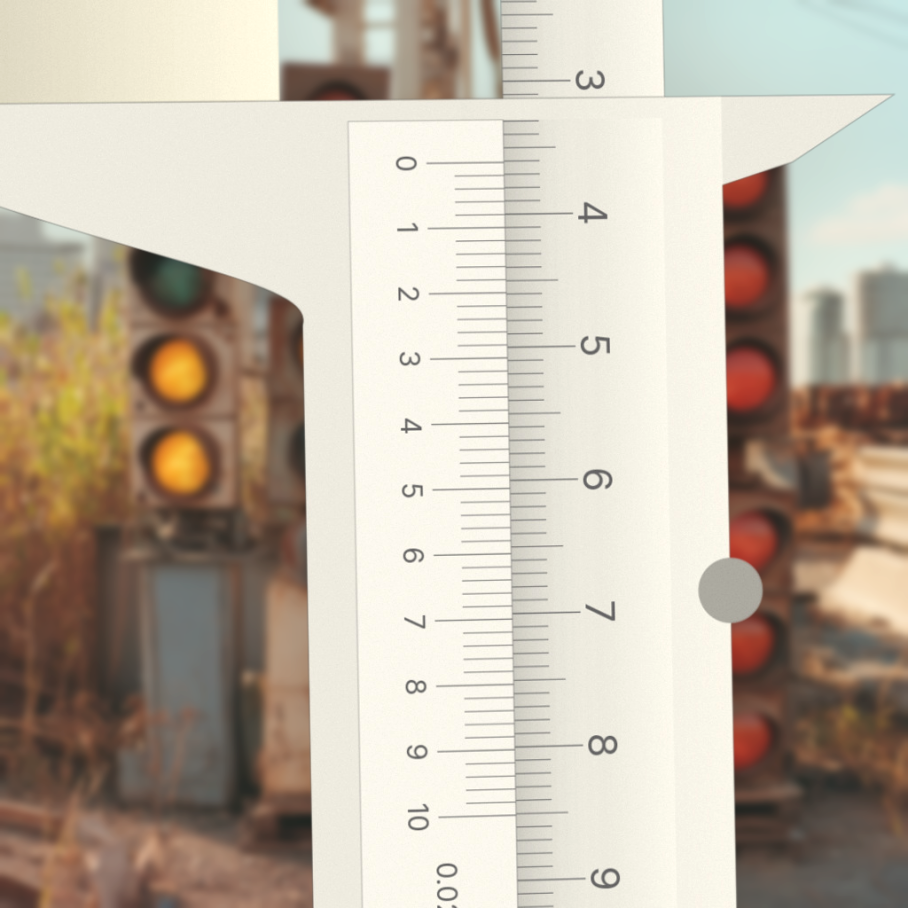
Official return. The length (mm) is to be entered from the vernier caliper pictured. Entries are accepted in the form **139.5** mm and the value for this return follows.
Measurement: **36.1** mm
